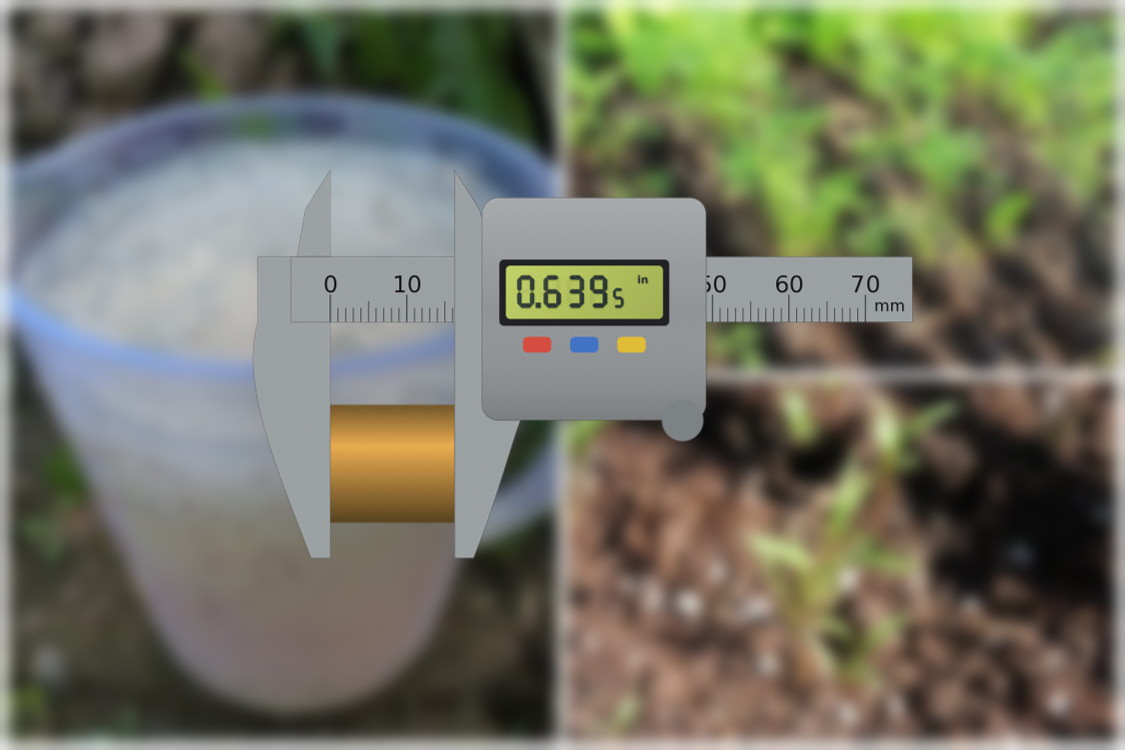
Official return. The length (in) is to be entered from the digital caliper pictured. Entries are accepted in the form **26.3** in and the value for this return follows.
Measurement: **0.6395** in
